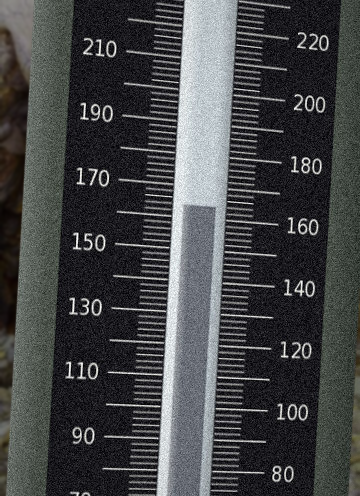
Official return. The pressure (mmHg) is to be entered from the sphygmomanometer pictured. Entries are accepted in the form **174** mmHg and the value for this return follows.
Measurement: **164** mmHg
